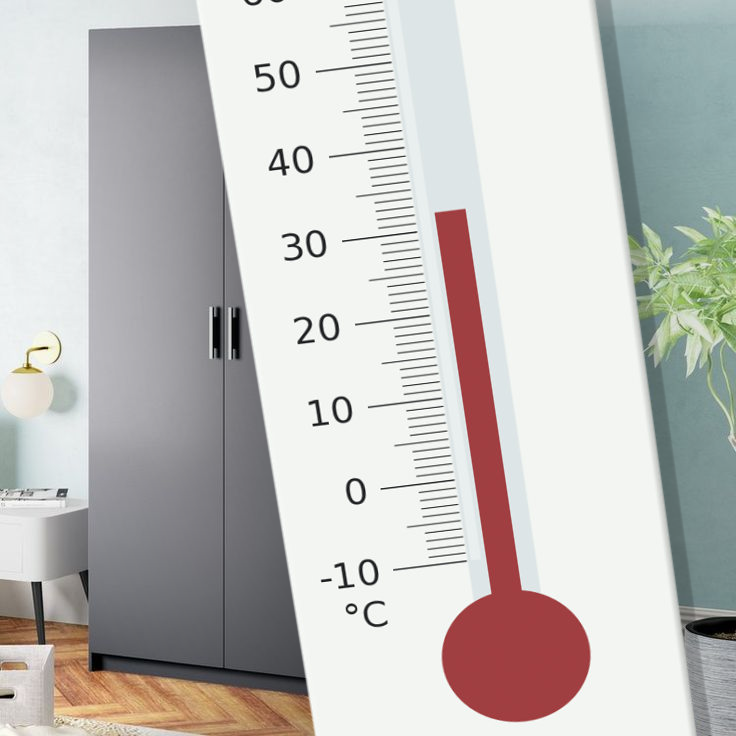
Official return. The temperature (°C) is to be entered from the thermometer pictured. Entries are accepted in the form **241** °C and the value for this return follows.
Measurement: **32** °C
